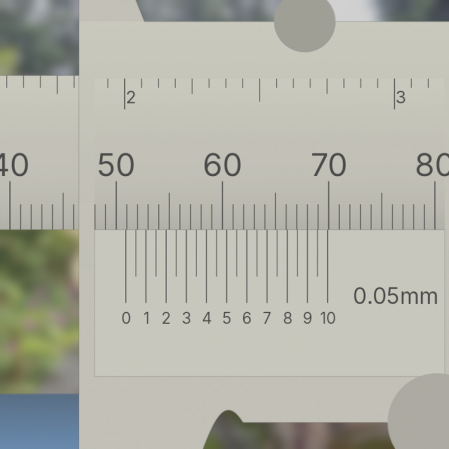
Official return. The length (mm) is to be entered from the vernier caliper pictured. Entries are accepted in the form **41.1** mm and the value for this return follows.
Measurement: **50.9** mm
